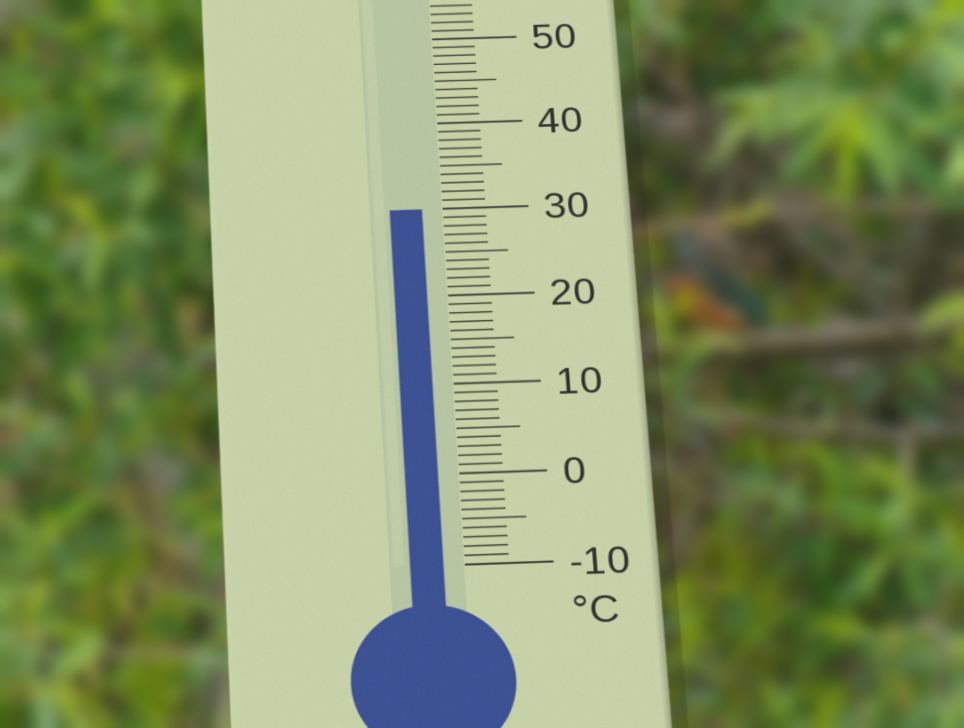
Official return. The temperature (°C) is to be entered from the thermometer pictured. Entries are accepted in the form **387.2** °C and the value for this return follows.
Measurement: **30** °C
